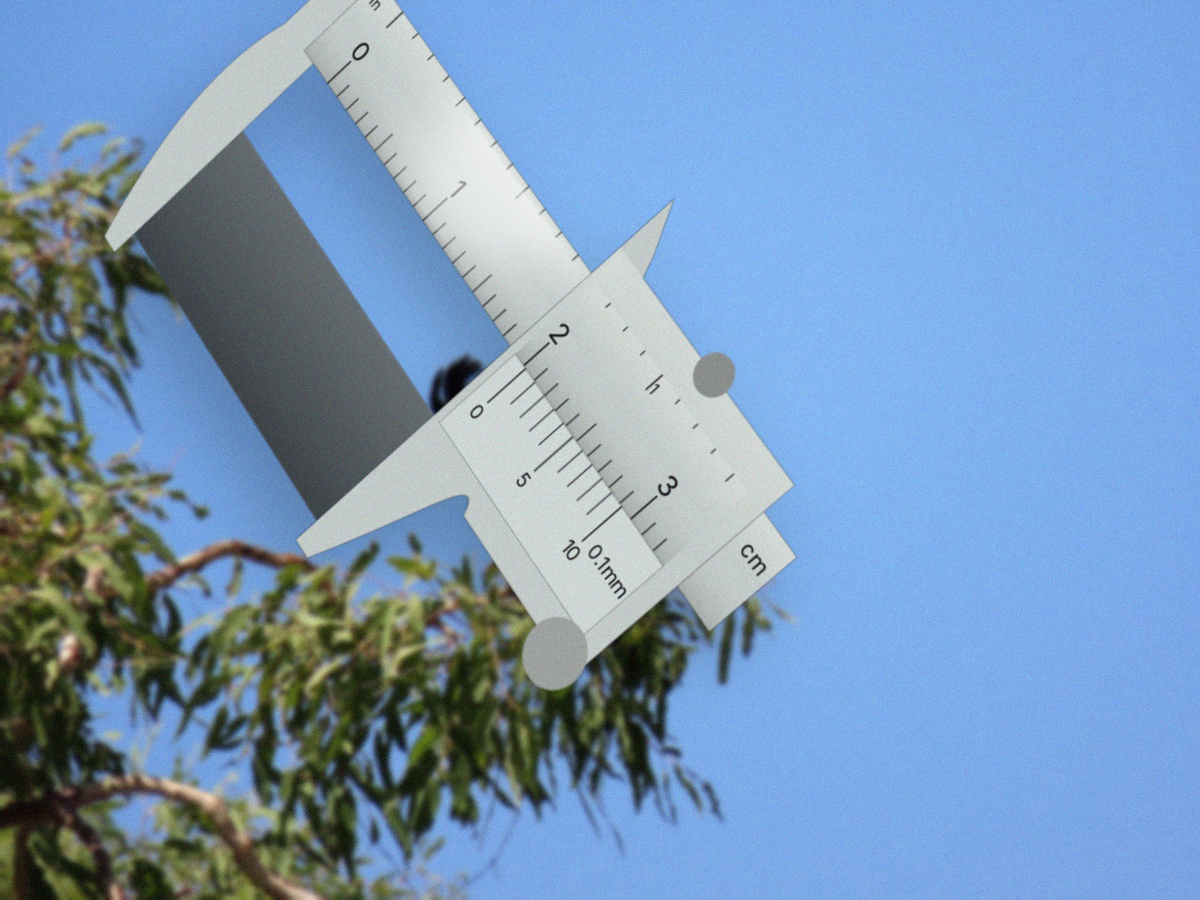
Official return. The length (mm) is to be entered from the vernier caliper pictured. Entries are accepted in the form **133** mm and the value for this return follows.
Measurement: **20.2** mm
